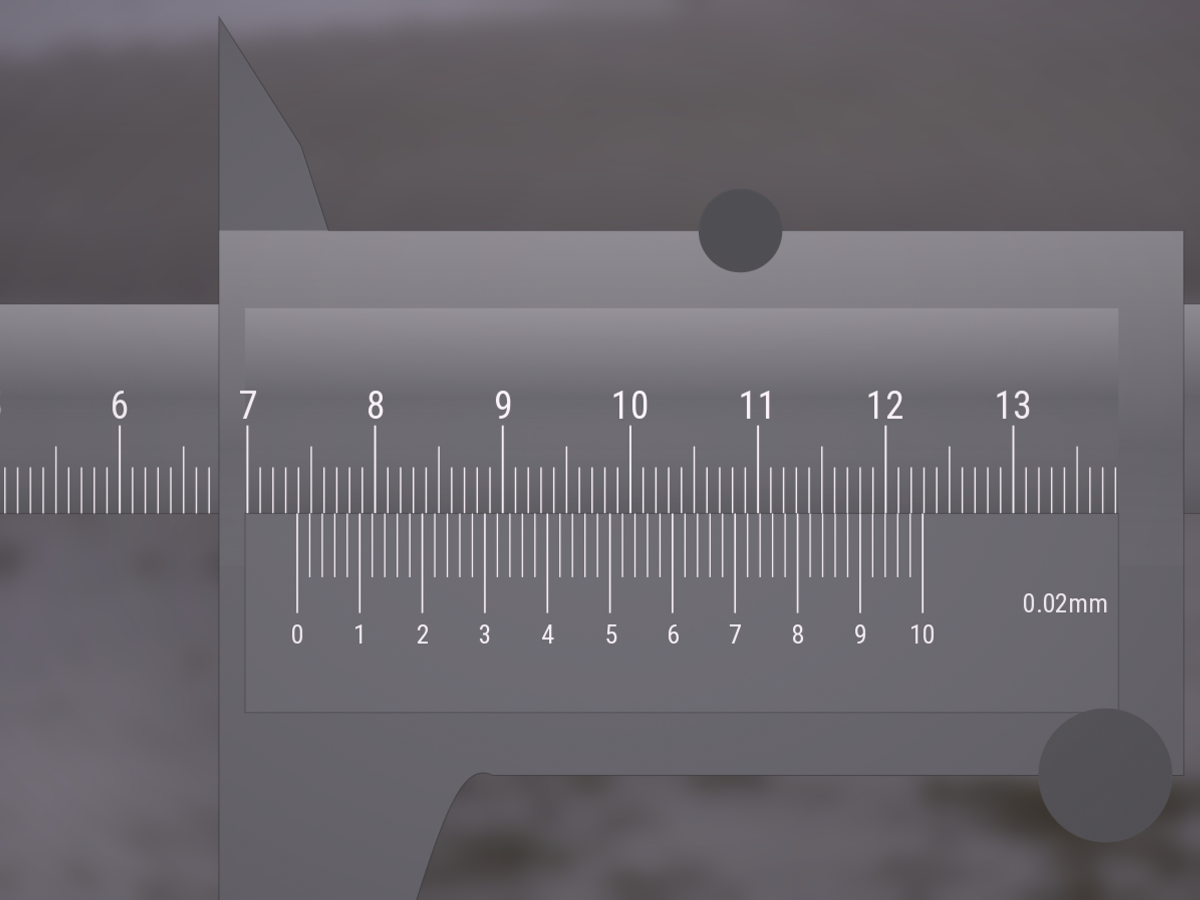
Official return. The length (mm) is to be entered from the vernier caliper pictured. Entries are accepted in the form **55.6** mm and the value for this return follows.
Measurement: **73.9** mm
